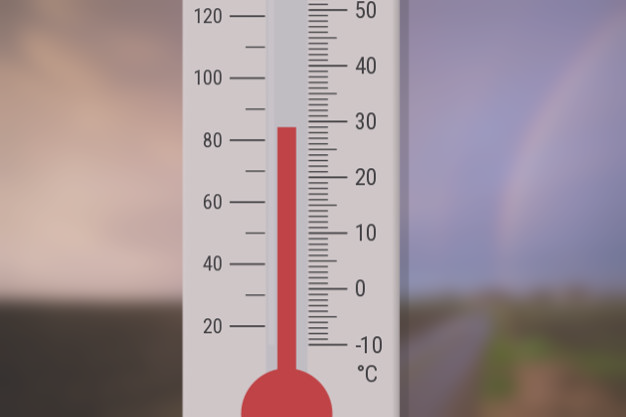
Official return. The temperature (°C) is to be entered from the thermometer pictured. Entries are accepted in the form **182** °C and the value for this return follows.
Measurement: **29** °C
